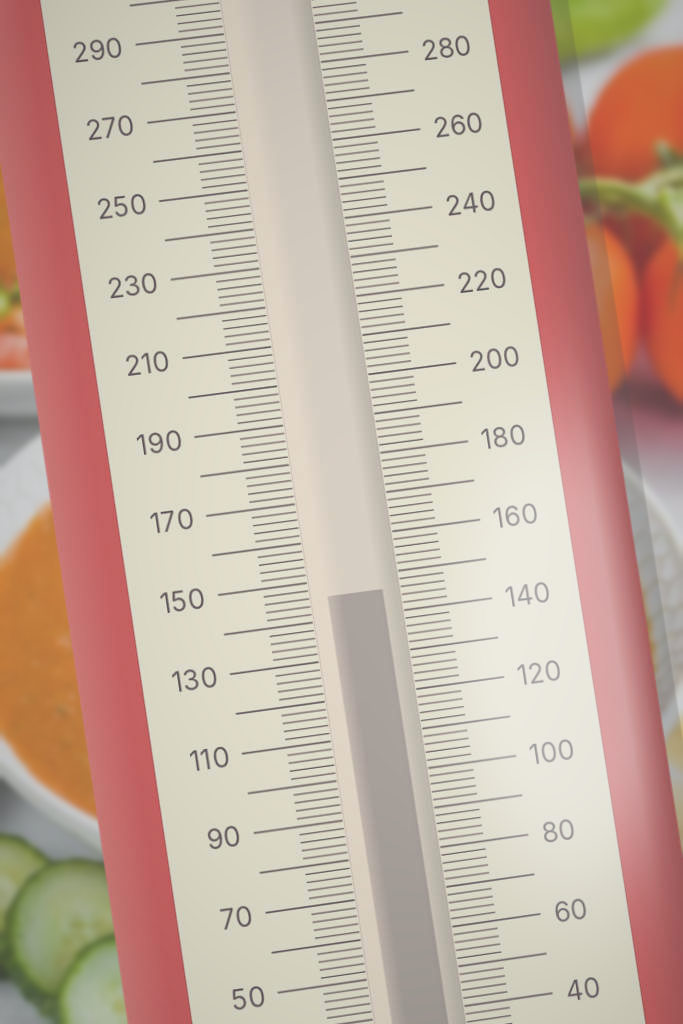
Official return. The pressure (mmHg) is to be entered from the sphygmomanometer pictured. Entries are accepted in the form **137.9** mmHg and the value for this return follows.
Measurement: **146** mmHg
